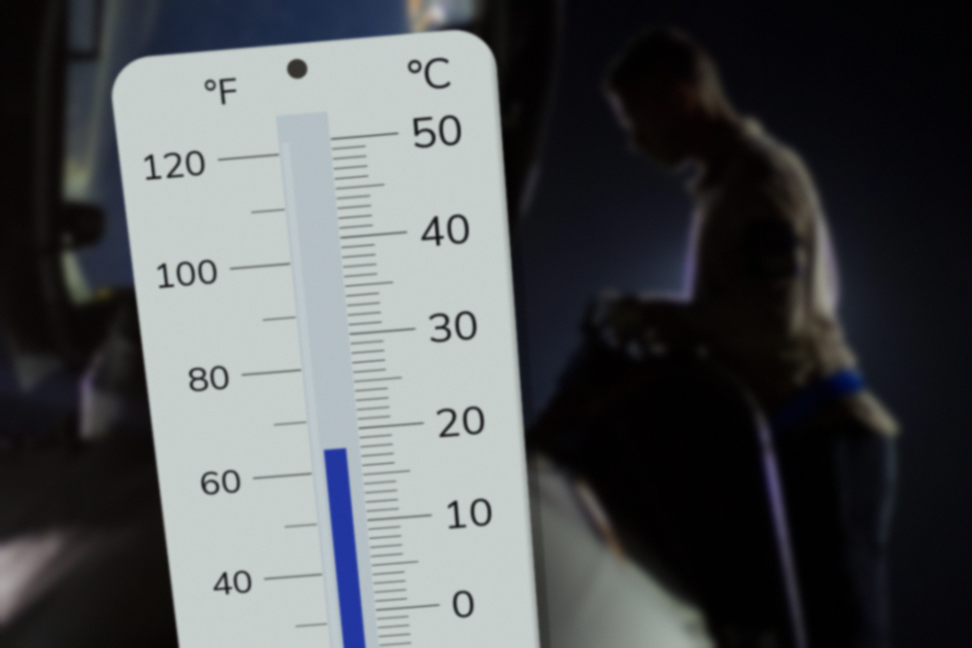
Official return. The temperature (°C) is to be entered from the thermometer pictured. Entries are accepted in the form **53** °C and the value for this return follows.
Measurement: **18** °C
